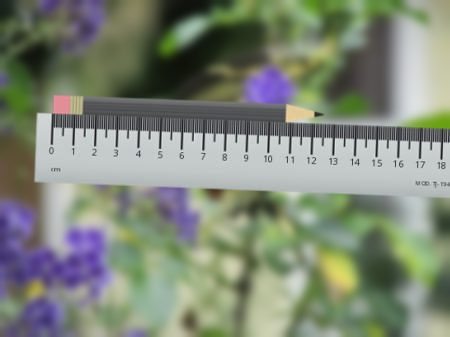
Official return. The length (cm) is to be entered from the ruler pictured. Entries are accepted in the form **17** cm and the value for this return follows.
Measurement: **12.5** cm
